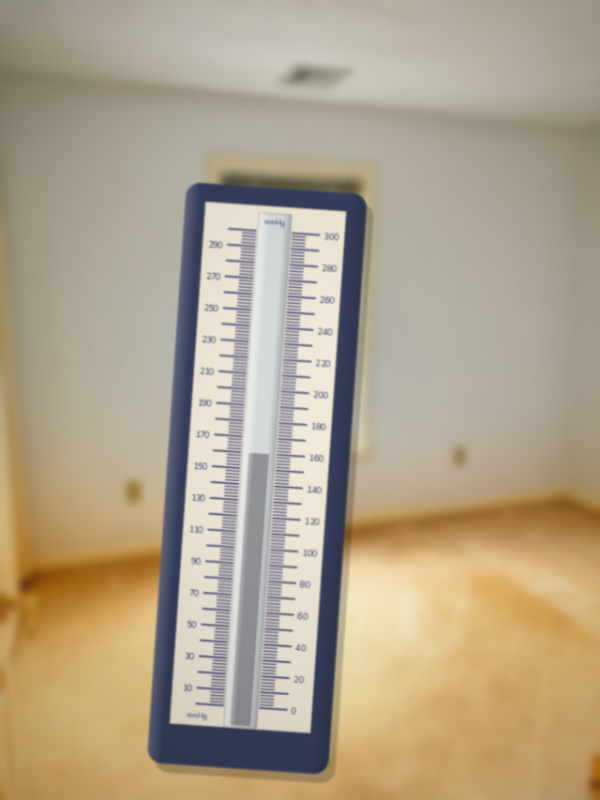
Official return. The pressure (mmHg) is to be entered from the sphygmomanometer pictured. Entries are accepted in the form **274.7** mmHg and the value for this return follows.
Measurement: **160** mmHg
